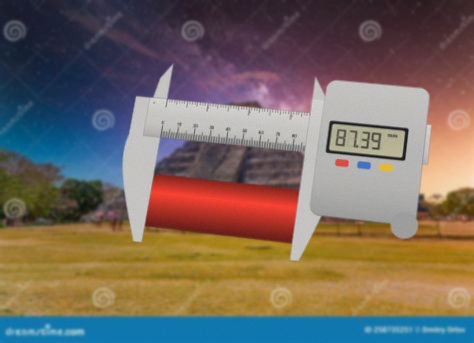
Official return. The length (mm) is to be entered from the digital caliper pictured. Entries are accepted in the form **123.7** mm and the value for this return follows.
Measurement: **87.39** mm
